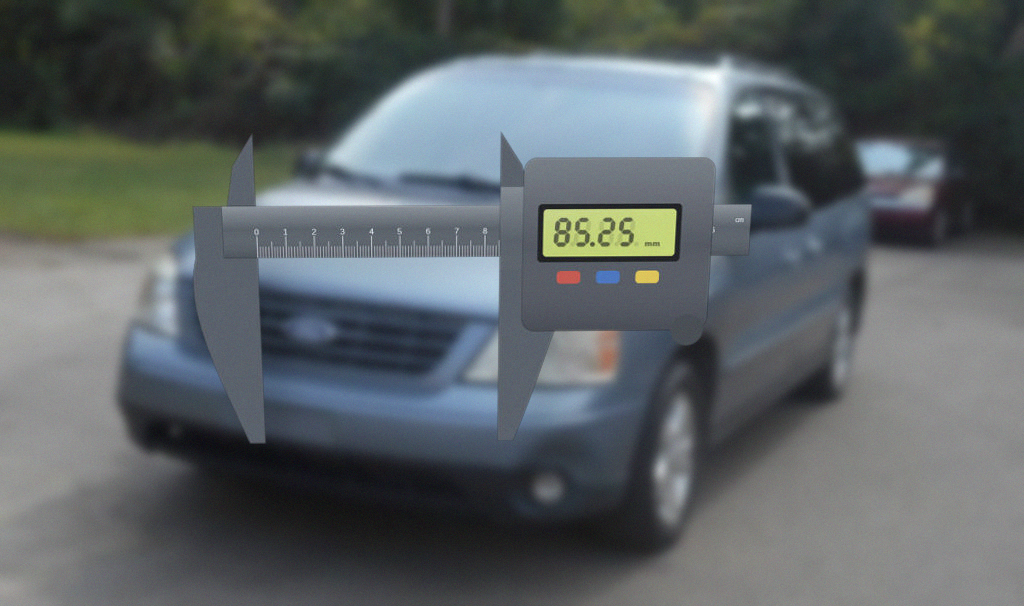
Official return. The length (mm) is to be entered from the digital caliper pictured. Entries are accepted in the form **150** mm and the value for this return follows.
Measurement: **85.25** mm
